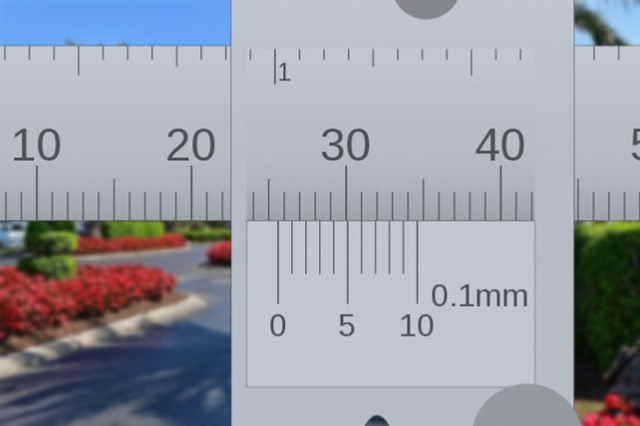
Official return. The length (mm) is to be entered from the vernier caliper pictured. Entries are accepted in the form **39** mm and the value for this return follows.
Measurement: **25.6** mm
